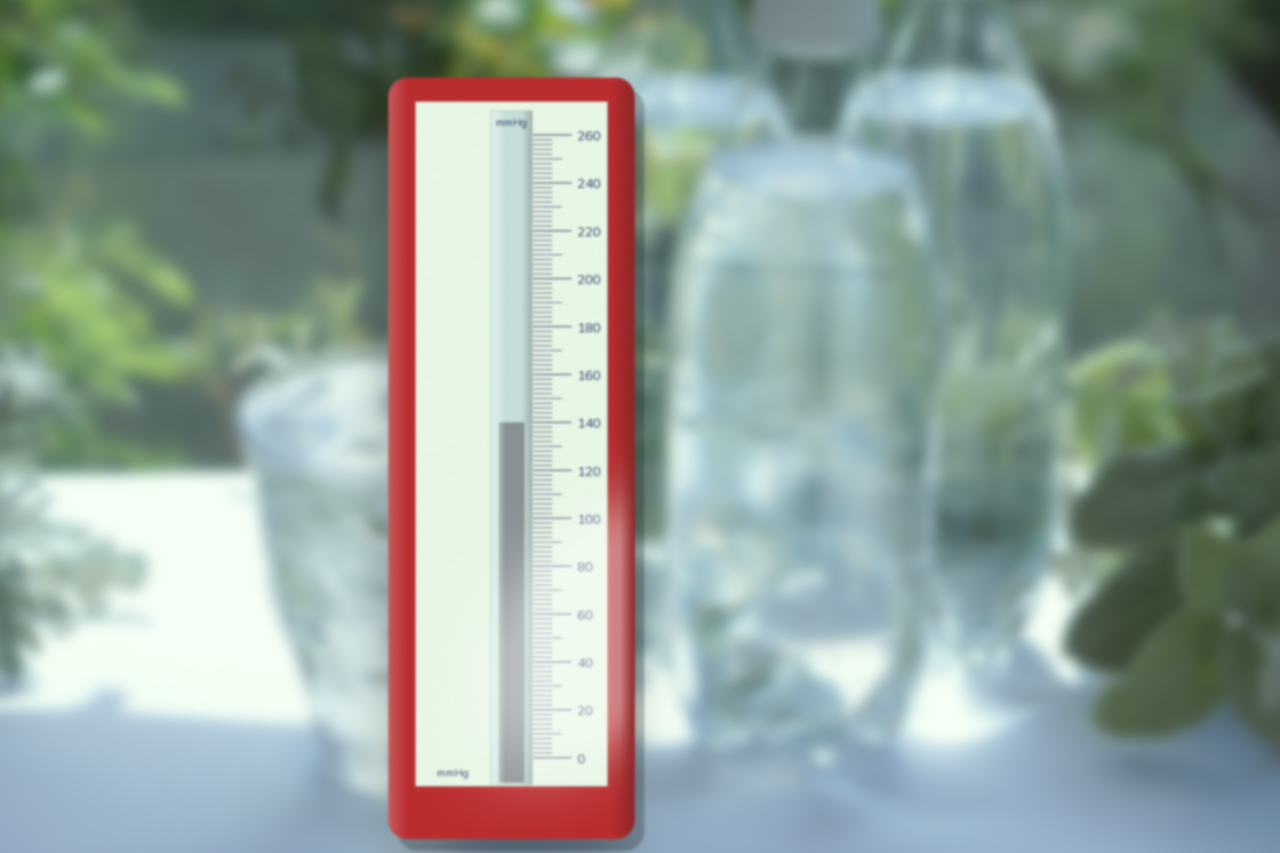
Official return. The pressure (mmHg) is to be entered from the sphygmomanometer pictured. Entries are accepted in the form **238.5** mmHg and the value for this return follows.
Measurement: **140** mmHg
